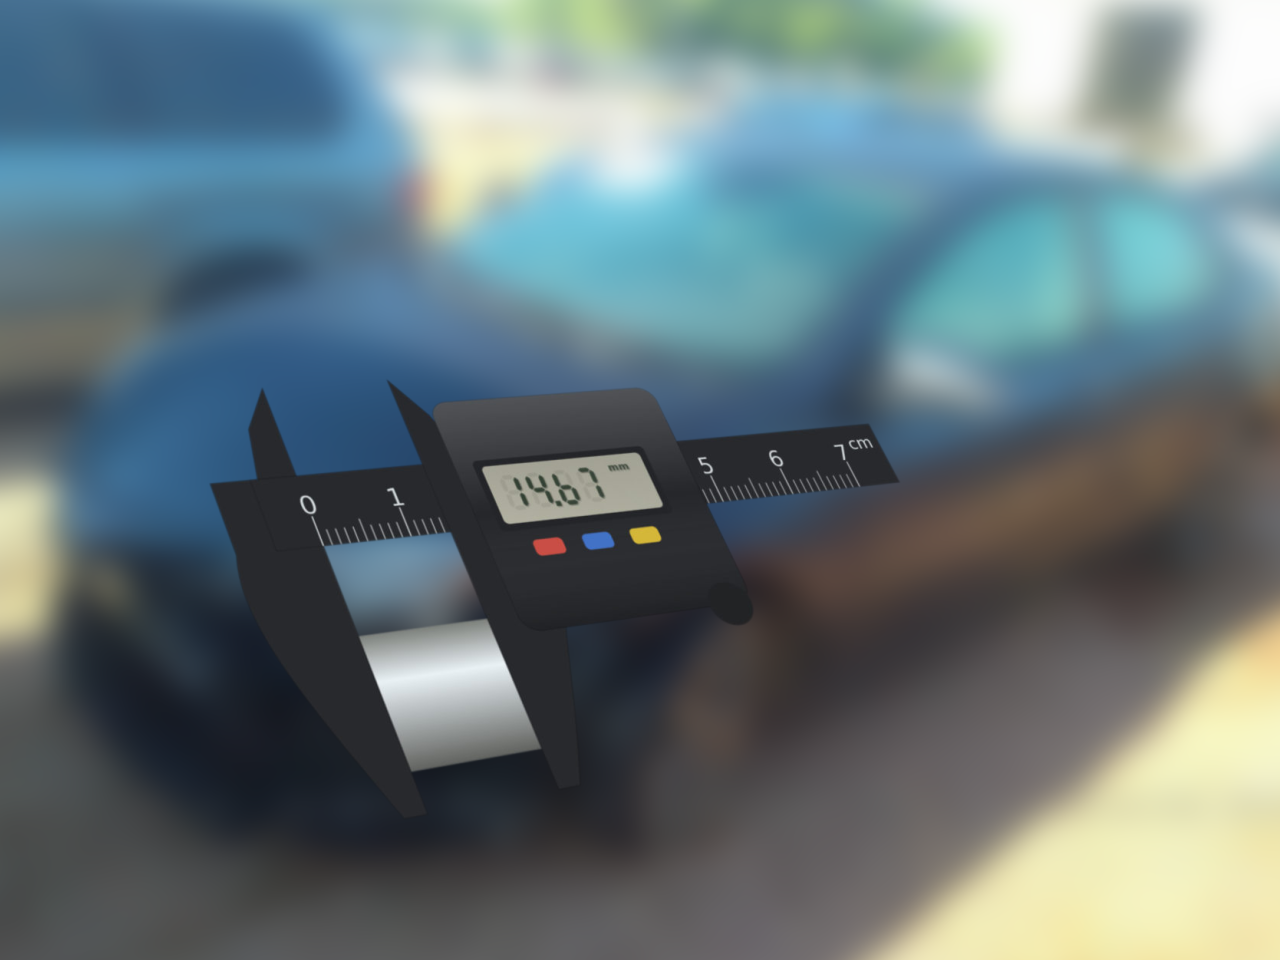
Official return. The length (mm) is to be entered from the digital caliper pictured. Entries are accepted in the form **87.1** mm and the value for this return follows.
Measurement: **14.67** mm
